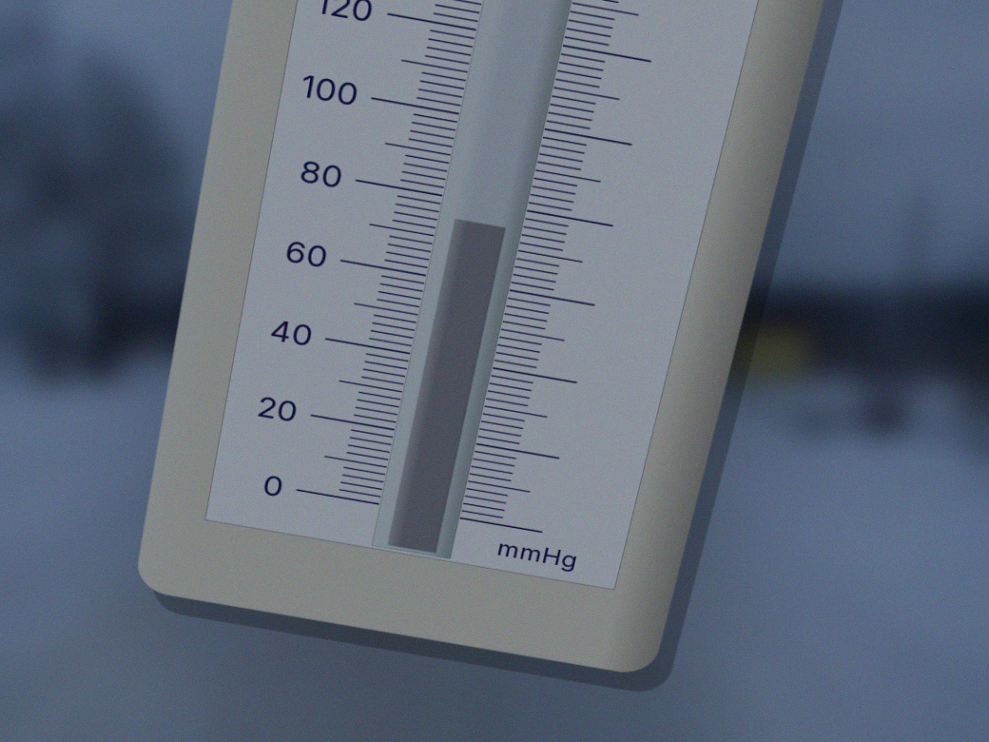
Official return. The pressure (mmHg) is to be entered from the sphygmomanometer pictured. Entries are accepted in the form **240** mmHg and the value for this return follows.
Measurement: **75** mmHg
